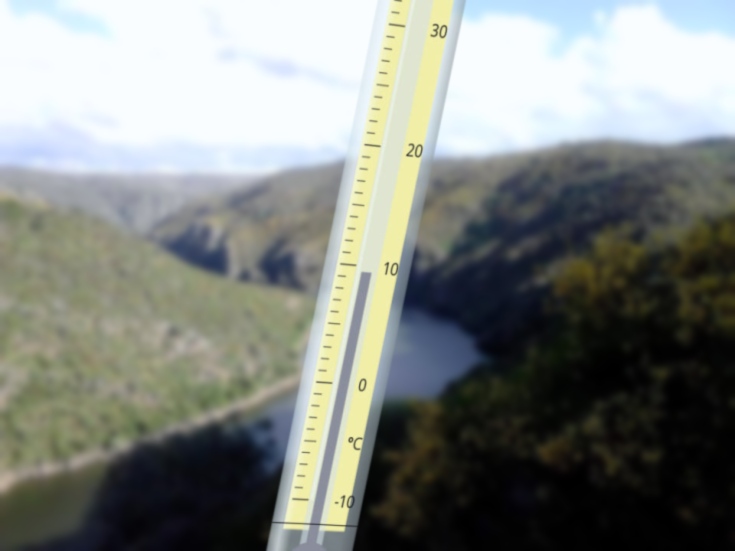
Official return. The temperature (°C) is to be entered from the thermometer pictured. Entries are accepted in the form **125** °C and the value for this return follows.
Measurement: **9.5** °C
